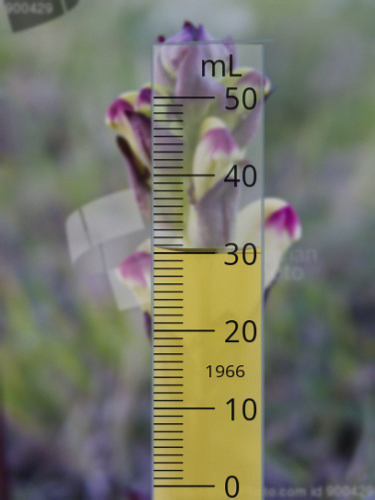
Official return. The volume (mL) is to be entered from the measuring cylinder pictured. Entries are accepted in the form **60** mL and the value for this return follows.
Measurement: **30** mL
